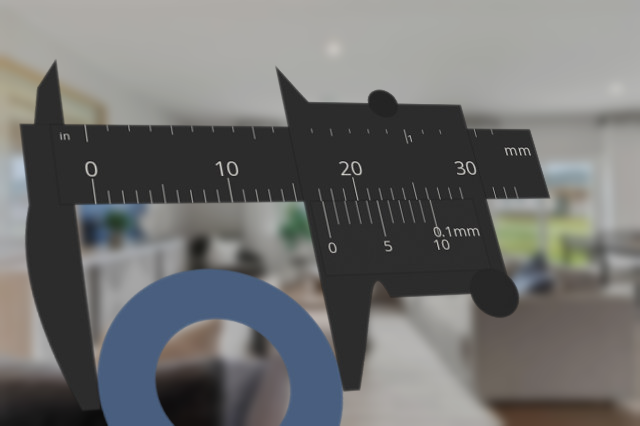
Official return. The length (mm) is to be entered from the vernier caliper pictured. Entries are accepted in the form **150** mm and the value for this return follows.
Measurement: **17.1** mm
